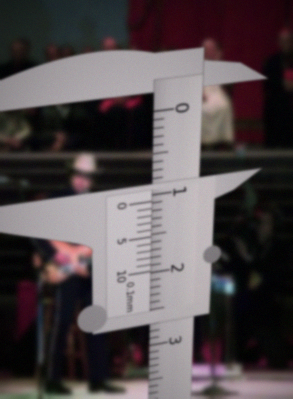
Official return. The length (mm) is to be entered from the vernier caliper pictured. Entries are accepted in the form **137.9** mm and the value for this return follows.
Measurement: **10.8** mm
